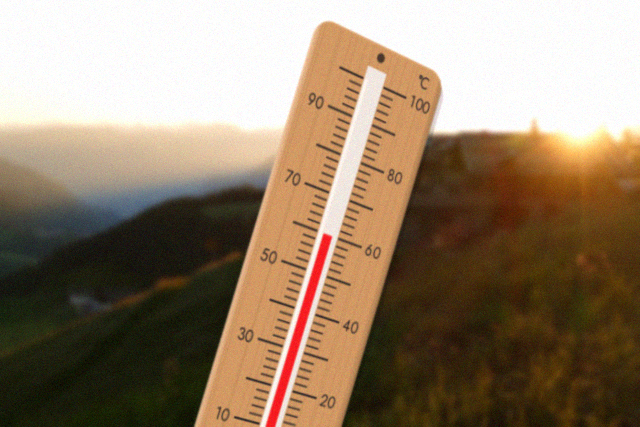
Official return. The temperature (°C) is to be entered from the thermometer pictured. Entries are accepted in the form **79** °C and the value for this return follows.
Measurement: **60** °C
